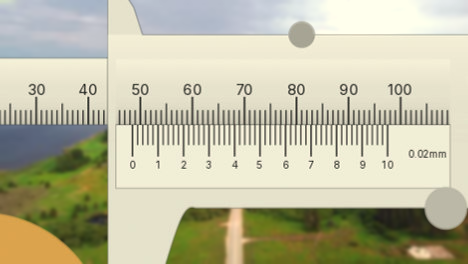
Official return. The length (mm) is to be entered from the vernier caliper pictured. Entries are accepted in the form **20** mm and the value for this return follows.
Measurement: **48.5** mm
